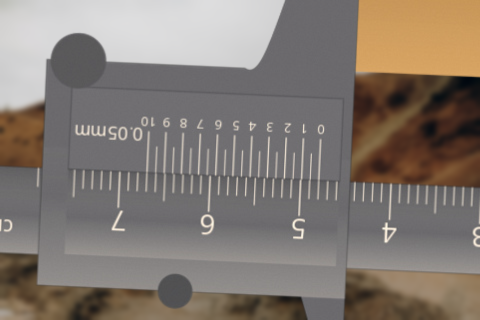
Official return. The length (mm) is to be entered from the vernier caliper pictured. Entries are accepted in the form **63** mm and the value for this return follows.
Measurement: **48.0** mm
